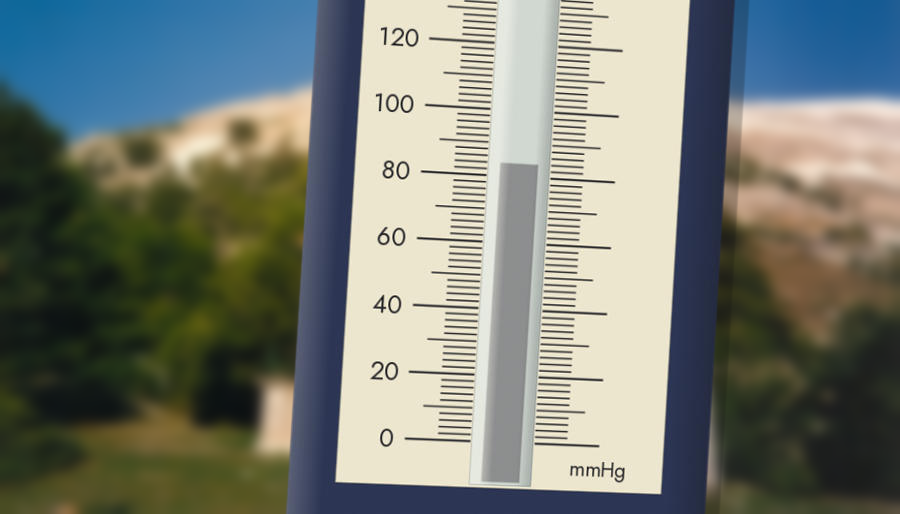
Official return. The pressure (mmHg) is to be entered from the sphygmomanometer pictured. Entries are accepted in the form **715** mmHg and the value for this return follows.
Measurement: **84** mmHg
